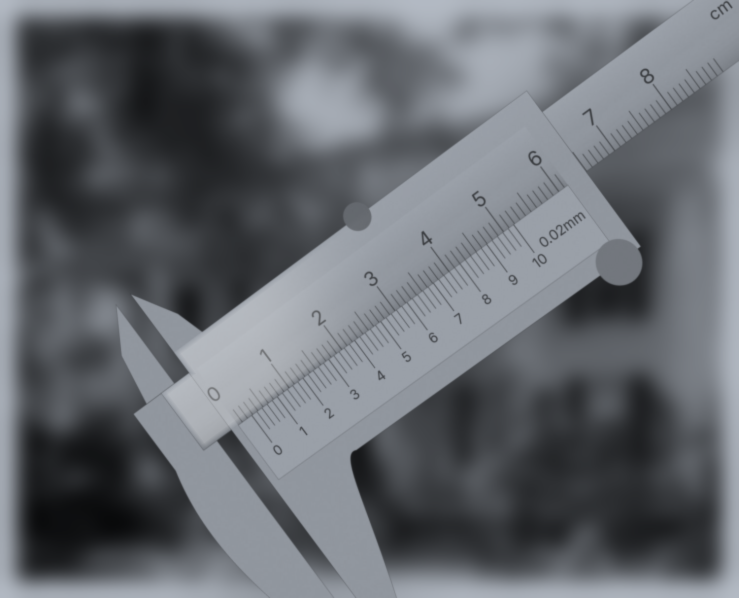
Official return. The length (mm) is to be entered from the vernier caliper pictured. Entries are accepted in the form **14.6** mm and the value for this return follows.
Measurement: **2.8** mm
